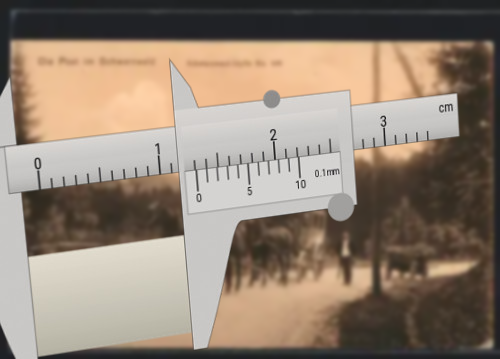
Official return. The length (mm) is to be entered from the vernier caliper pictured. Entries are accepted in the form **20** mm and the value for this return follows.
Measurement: **13.1** mm
